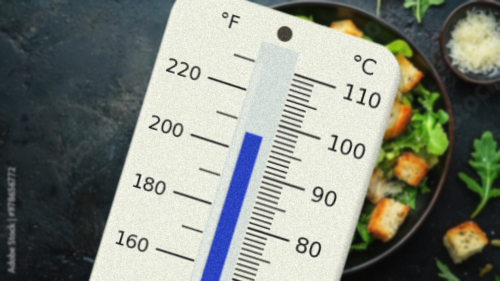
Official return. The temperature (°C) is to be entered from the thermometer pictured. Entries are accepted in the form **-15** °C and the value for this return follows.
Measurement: **97** °C
